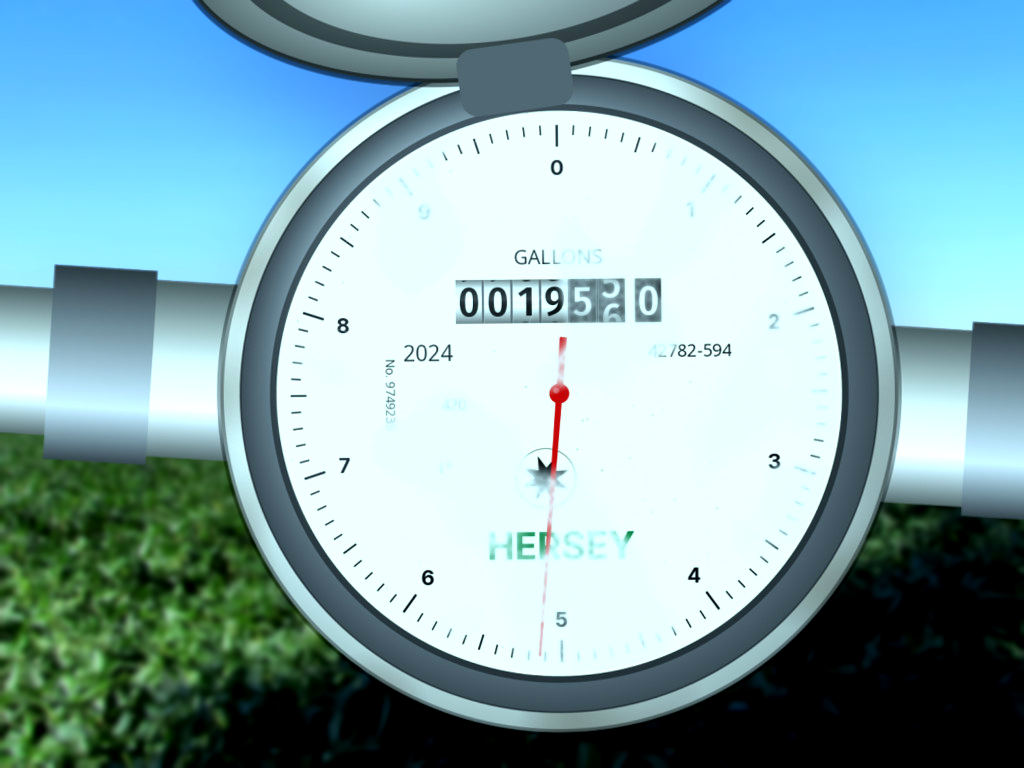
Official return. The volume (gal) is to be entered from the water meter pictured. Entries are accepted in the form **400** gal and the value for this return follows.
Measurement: **19555.1** gal
